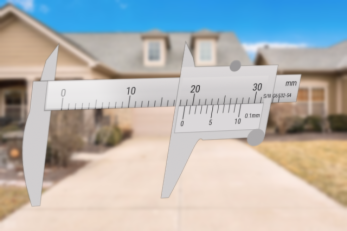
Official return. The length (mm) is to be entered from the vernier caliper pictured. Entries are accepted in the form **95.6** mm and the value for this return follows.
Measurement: **18.8** mm
